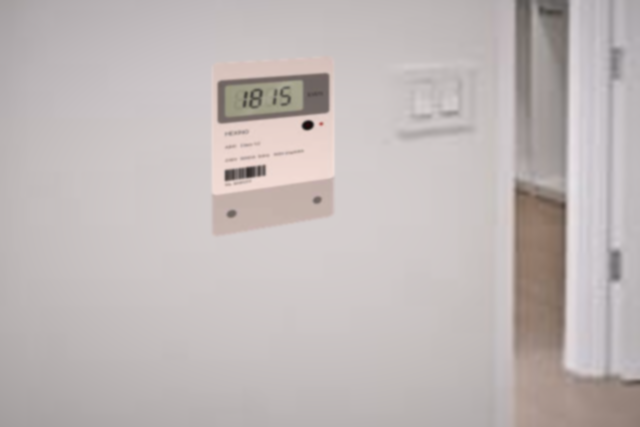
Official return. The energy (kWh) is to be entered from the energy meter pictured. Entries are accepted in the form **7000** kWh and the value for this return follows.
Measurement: **1815** kWh
